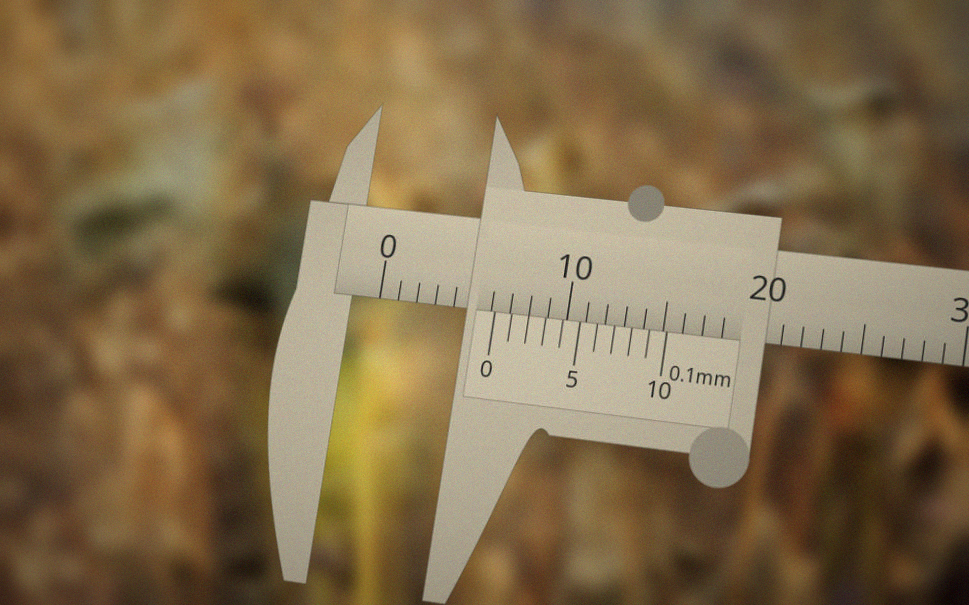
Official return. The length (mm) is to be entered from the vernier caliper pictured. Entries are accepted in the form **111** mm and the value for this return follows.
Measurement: **6.2** mm
